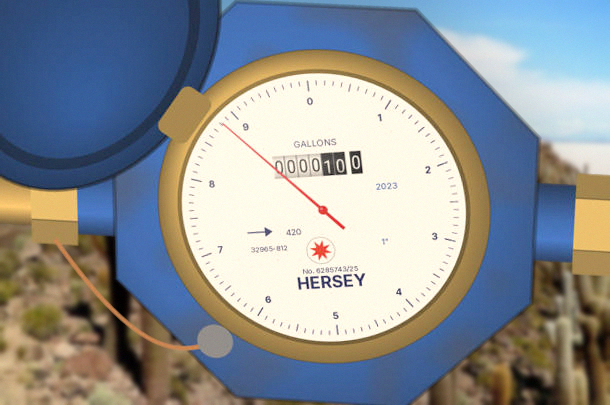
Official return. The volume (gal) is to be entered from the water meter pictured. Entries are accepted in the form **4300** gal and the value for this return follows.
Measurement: **98.8** gal
